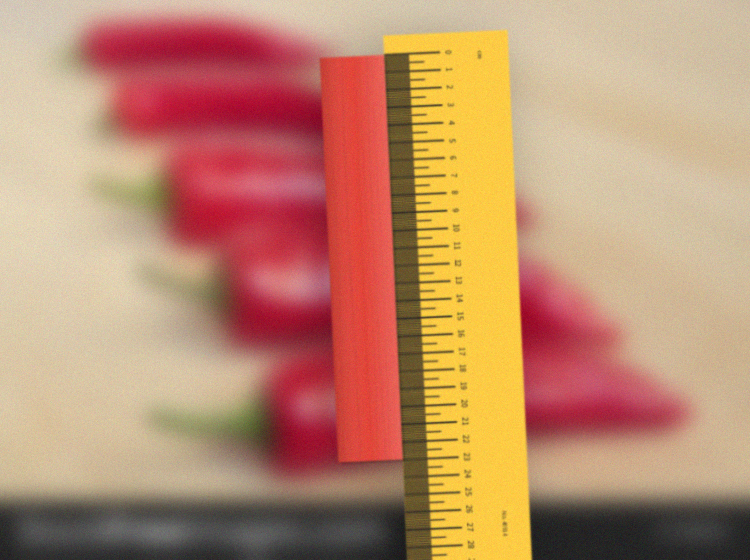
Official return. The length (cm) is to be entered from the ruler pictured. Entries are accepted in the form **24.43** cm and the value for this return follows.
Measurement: **23** cm
